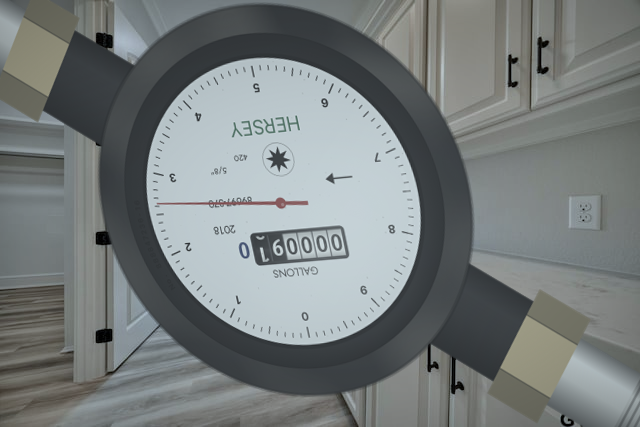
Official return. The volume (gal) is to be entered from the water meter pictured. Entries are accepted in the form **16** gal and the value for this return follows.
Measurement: **912.6** gal
